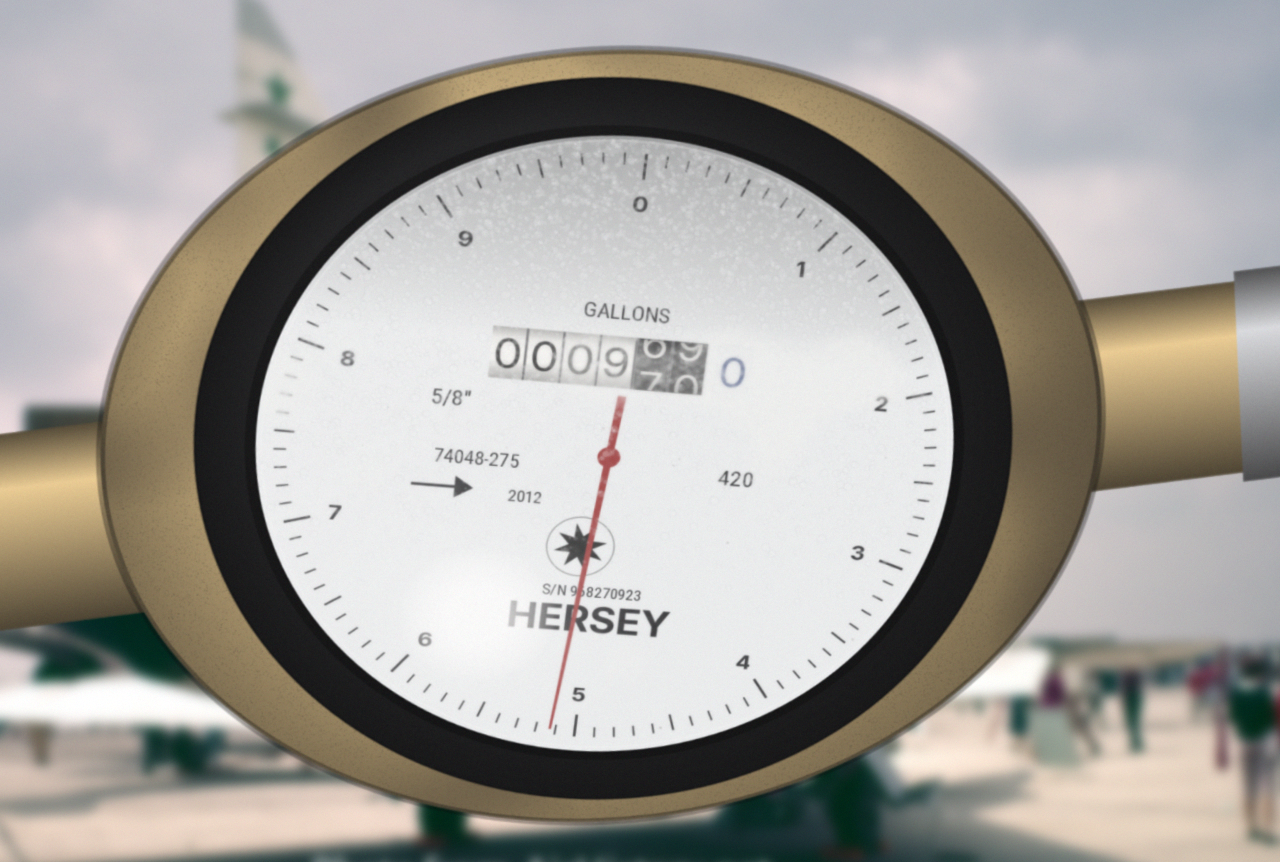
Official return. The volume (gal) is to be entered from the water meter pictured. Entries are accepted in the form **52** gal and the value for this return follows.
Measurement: **9695.1** gal
